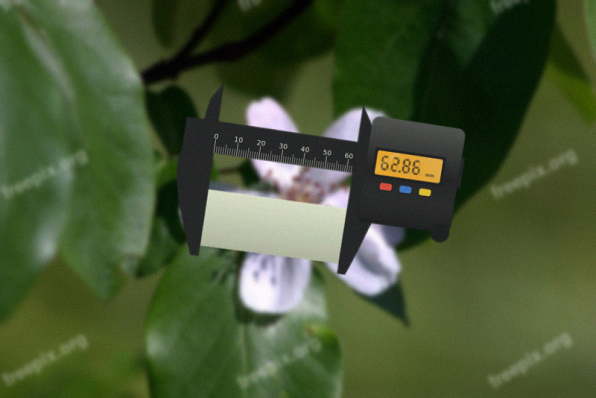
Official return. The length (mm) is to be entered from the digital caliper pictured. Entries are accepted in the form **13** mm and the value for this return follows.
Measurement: **62.86** mm
